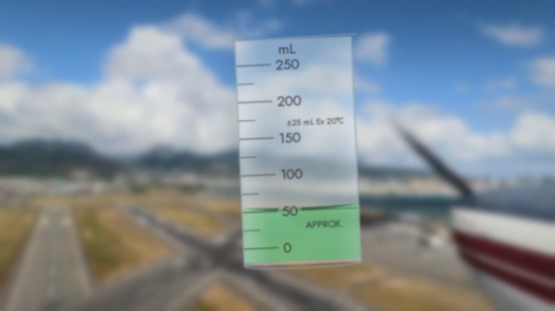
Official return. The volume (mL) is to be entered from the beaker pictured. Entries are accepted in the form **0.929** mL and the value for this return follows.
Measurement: **50** mL
